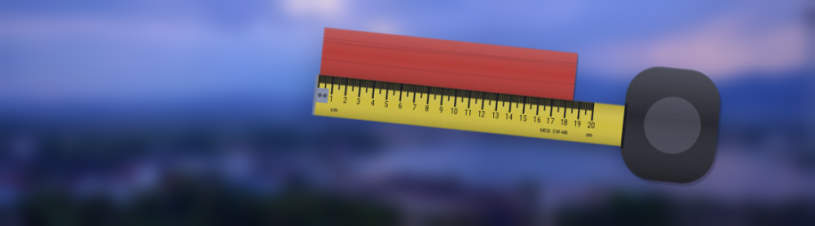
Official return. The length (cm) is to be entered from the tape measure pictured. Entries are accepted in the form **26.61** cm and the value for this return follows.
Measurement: **18.5** cm
